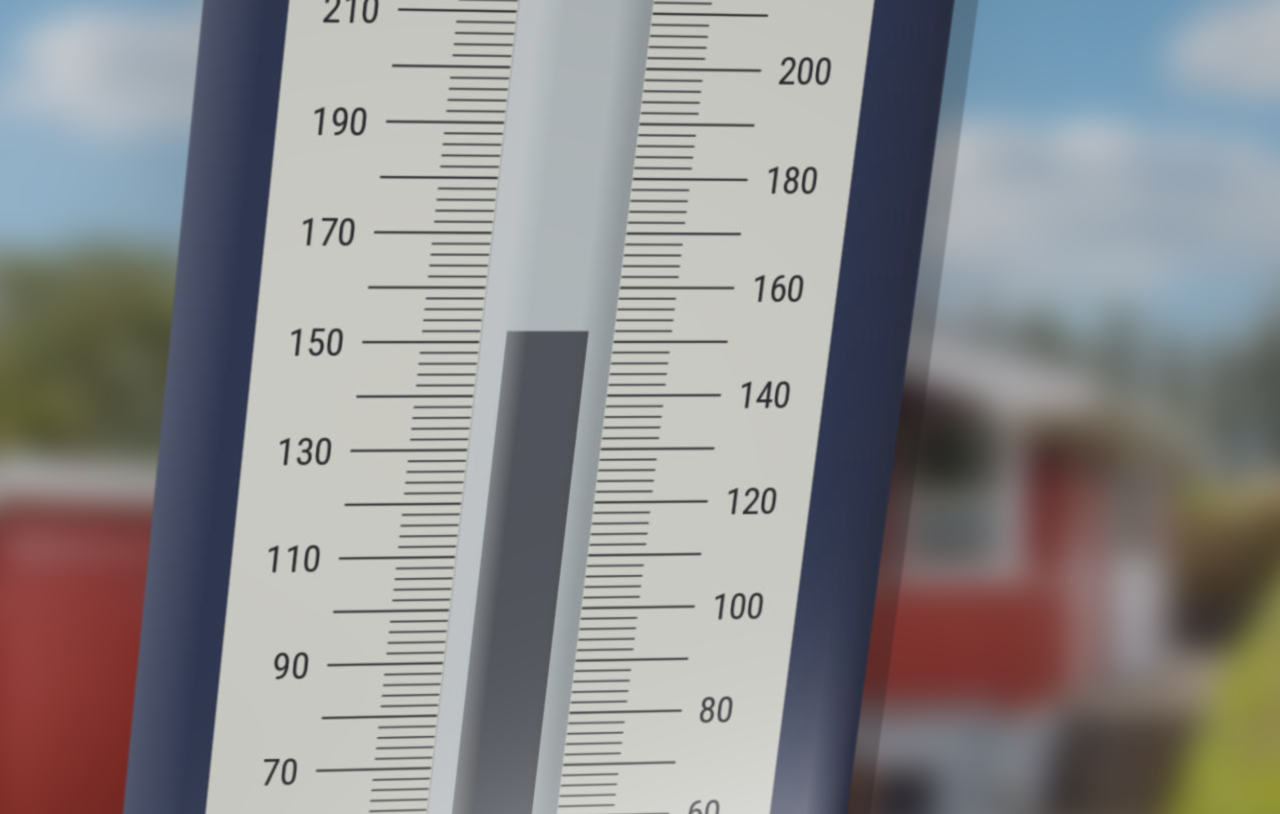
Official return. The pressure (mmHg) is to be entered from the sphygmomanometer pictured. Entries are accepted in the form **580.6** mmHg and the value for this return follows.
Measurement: **152** mmHg
